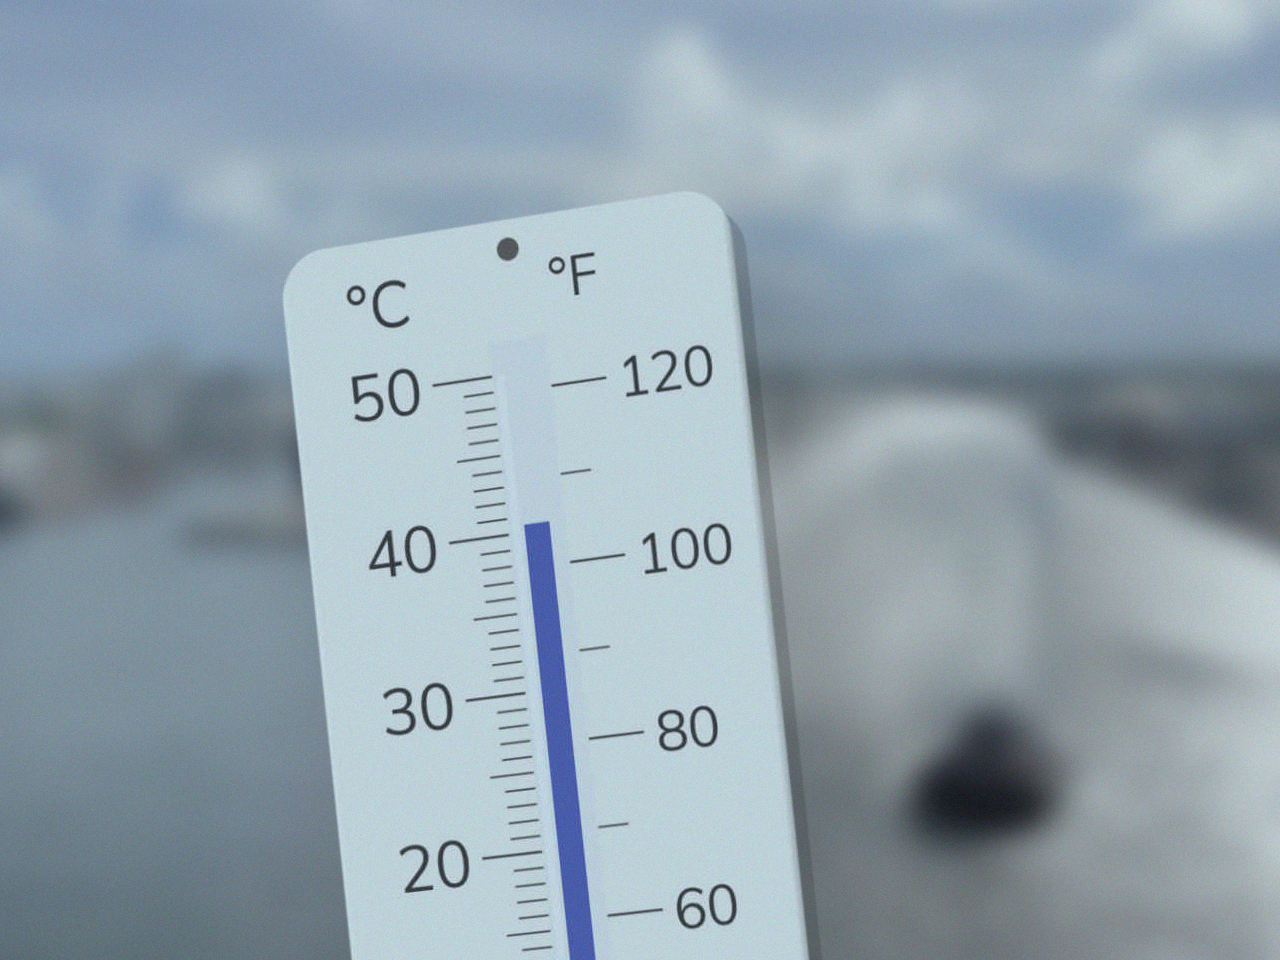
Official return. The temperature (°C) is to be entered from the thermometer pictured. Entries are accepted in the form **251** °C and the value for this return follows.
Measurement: **40.5** °C
